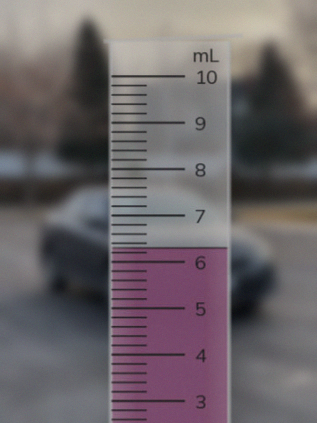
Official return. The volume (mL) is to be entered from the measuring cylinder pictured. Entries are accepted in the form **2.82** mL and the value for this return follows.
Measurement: **6.3** mL
